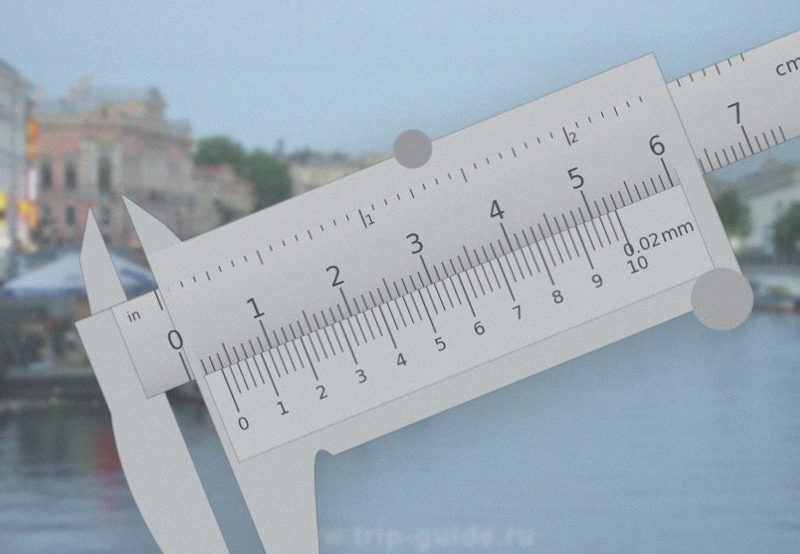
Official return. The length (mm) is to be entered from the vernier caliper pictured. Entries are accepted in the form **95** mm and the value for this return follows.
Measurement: **3.8** mm
